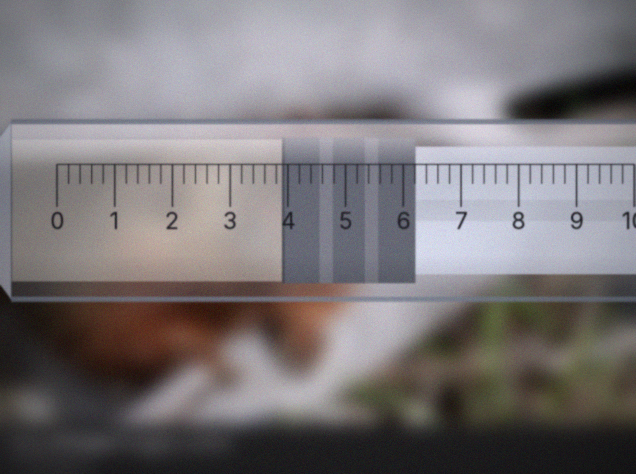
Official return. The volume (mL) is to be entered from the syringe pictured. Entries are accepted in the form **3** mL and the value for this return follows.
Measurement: **3.9** mL
